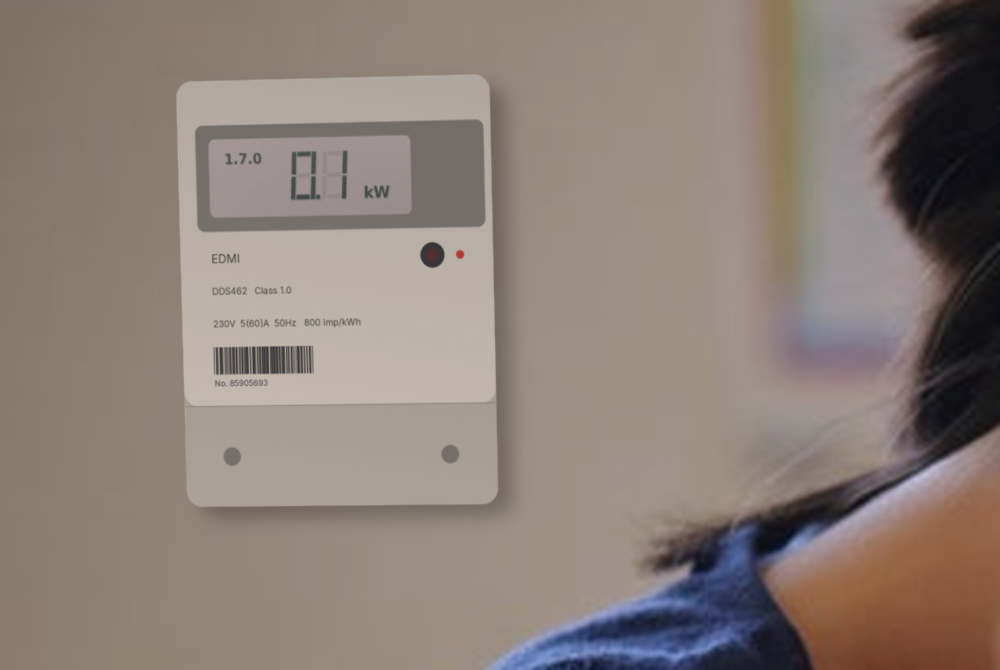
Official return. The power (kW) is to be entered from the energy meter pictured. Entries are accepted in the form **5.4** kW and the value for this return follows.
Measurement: **0.1** kW
